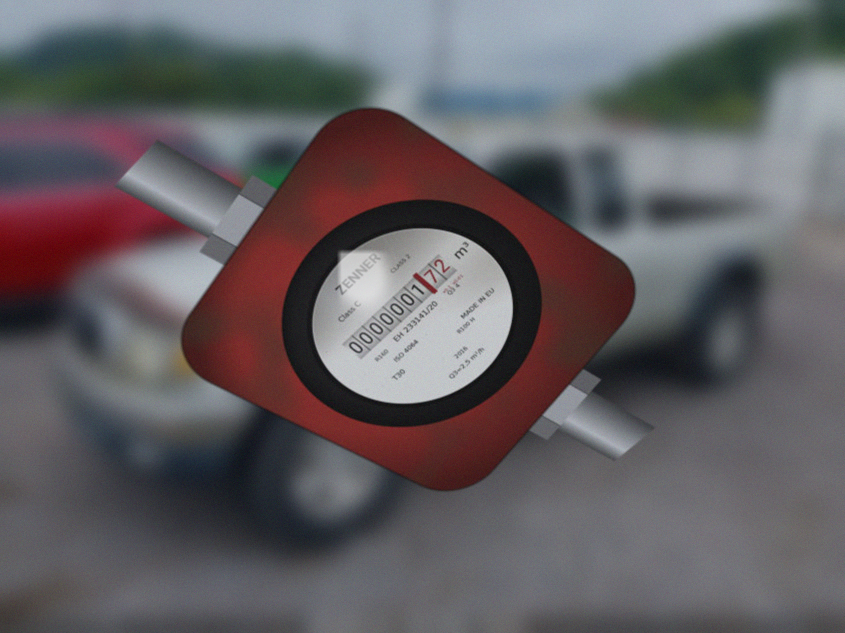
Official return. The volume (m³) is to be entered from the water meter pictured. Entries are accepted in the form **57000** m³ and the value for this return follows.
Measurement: **1.72** m³
